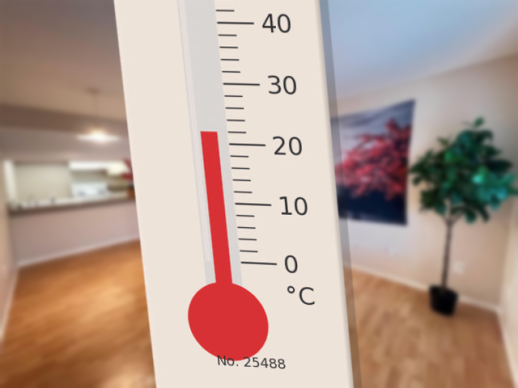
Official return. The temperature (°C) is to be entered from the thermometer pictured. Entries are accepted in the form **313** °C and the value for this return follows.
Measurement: **22** °C
